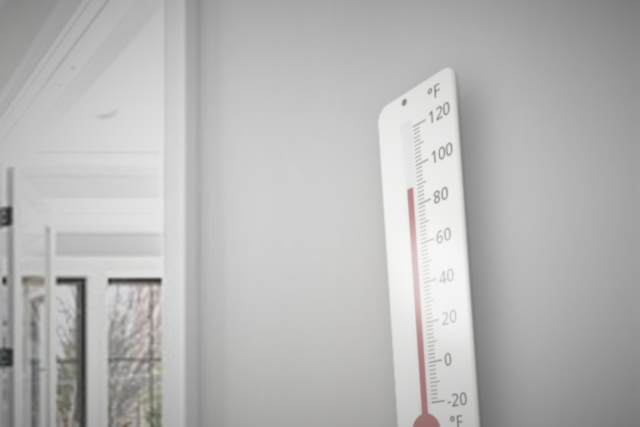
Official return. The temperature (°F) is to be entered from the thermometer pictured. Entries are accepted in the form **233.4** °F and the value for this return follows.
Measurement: **90** °F
